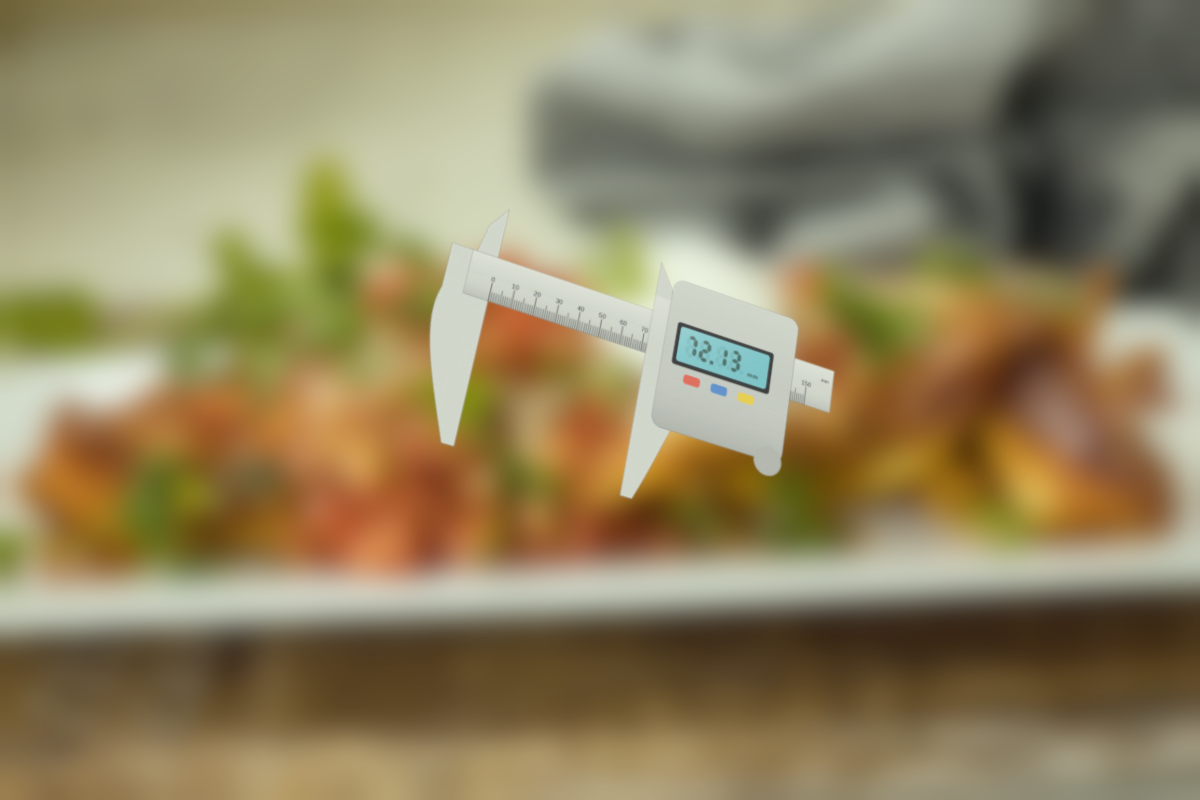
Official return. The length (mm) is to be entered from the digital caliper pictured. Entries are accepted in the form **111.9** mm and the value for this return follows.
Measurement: **72.13** mm
